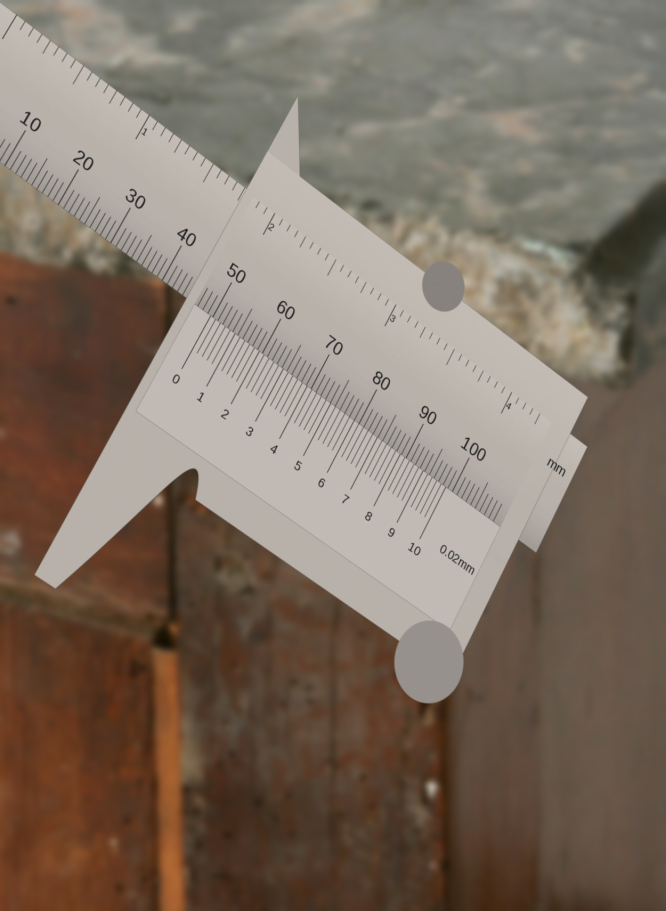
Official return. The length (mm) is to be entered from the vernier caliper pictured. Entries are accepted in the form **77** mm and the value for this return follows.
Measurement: **49.6** mm
